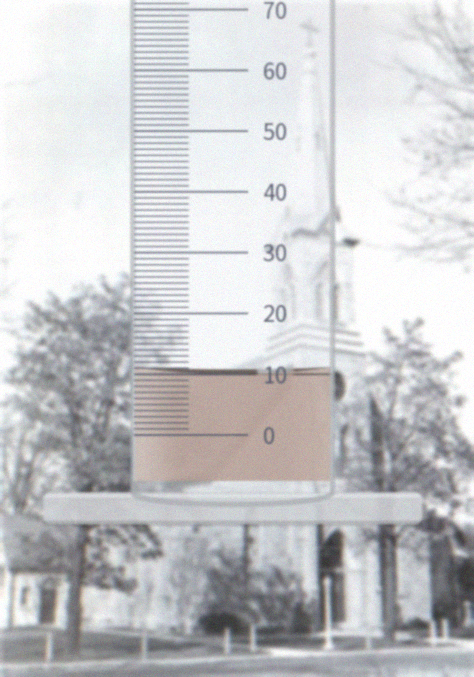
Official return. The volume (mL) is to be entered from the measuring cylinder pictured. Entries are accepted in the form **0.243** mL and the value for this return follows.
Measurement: **10** mL
